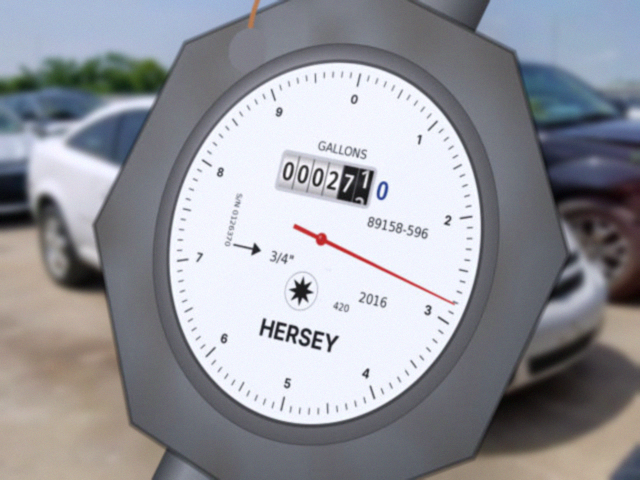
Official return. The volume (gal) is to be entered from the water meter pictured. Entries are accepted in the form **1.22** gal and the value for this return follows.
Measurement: **2712.8** gal
